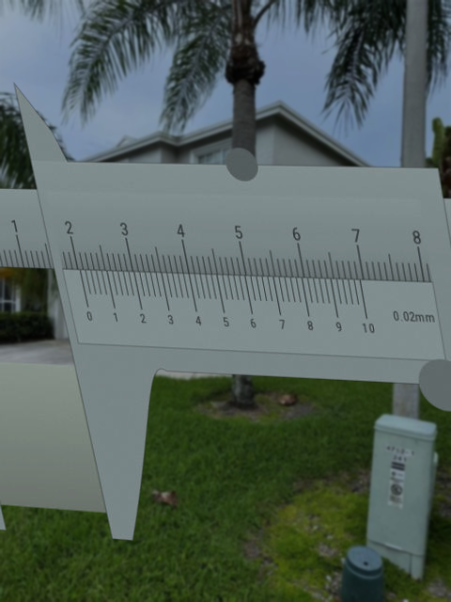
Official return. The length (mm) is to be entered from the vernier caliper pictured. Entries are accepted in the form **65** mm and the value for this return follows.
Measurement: **20.4** mm
